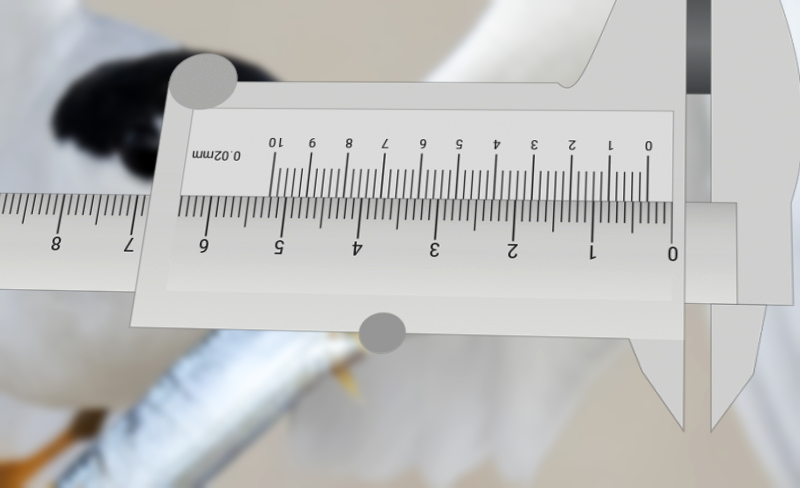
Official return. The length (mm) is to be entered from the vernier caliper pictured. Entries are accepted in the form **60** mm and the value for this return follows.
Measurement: **3.2** mm
